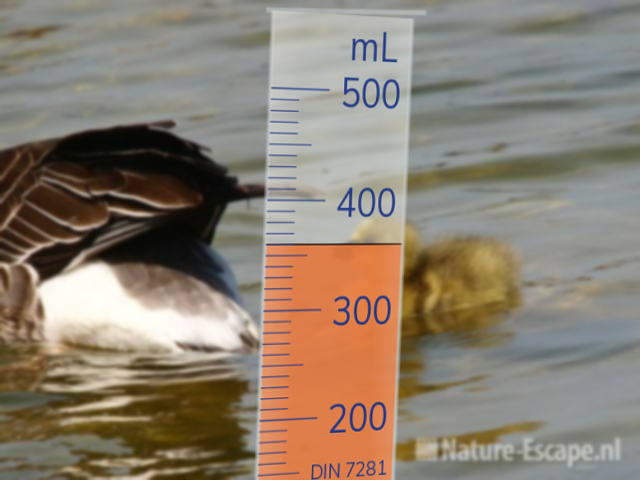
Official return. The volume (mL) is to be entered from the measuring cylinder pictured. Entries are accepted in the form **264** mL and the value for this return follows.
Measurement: **360** mL
